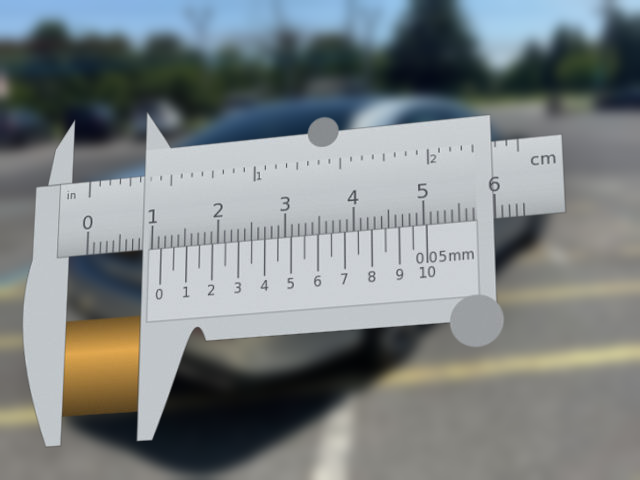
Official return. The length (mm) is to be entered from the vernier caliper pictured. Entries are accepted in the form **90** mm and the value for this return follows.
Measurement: **11.4** mm
